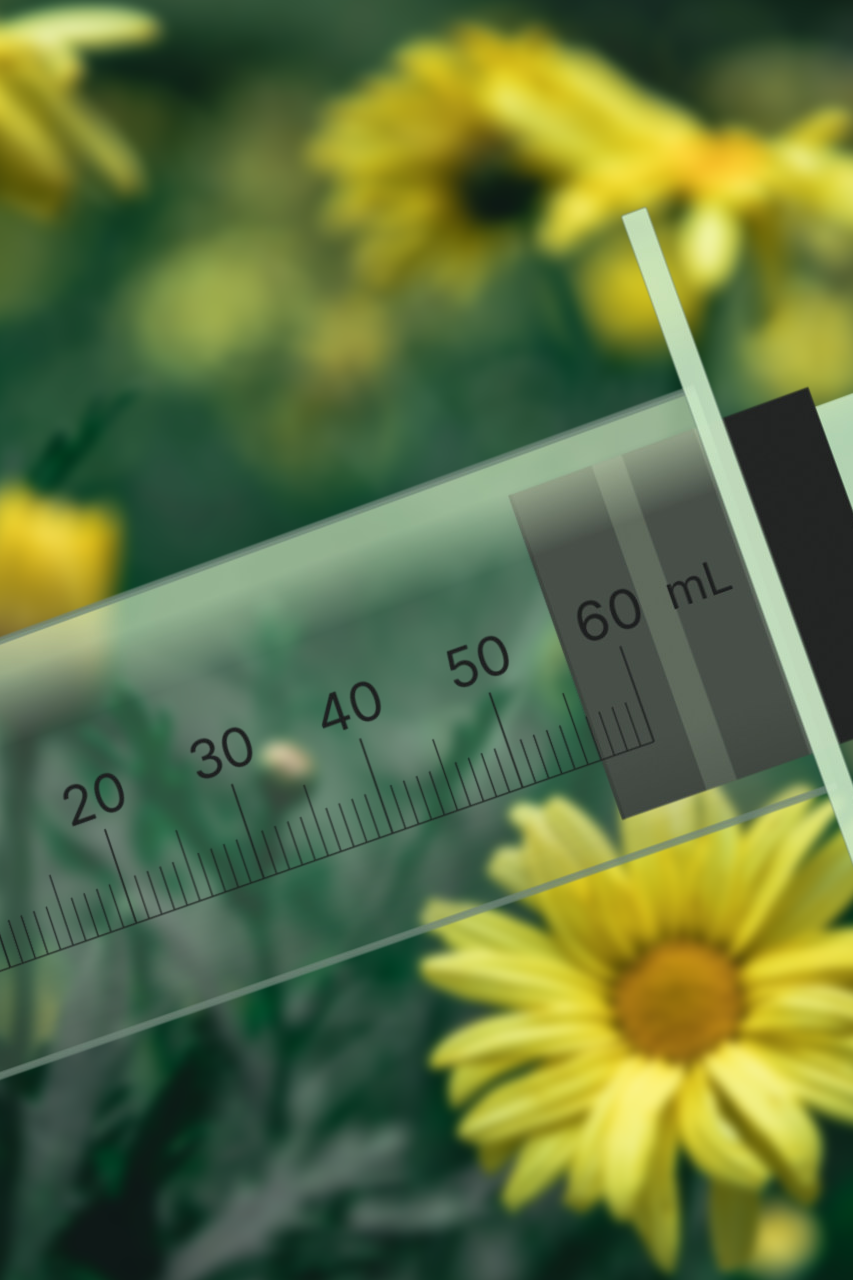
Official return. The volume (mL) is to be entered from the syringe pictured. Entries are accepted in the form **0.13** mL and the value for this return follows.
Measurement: **56** mL
